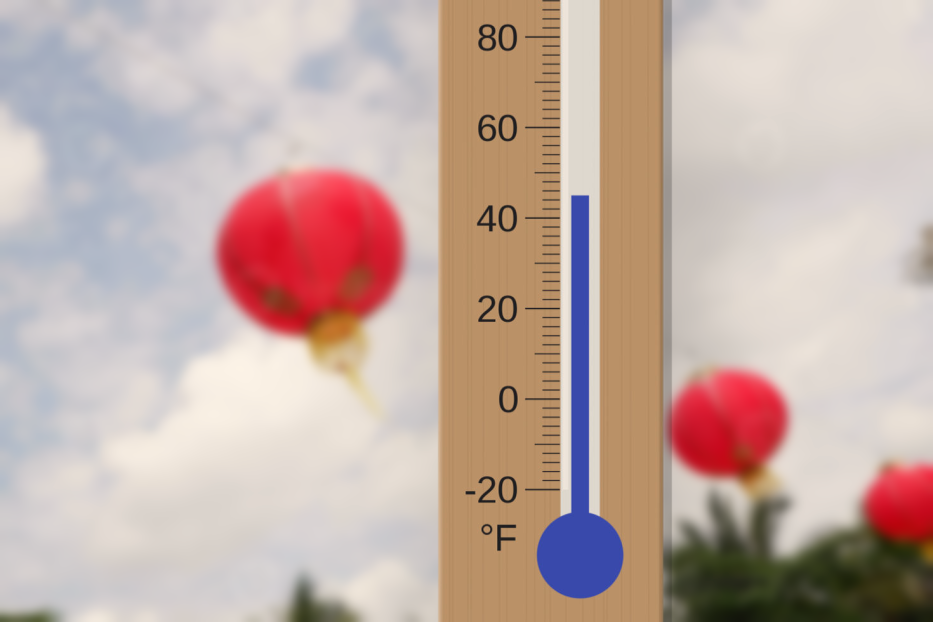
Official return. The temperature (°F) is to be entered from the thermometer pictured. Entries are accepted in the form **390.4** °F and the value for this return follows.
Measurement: **45** °F
